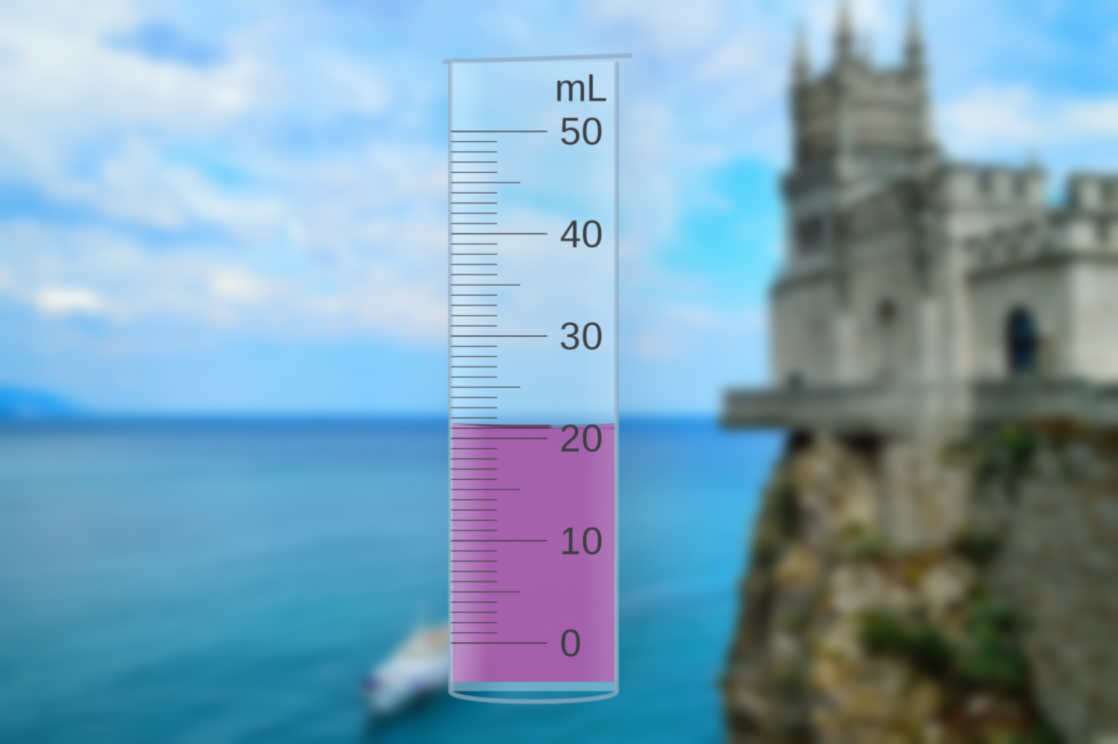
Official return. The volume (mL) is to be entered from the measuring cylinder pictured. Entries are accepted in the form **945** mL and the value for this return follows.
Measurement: **21** mL
